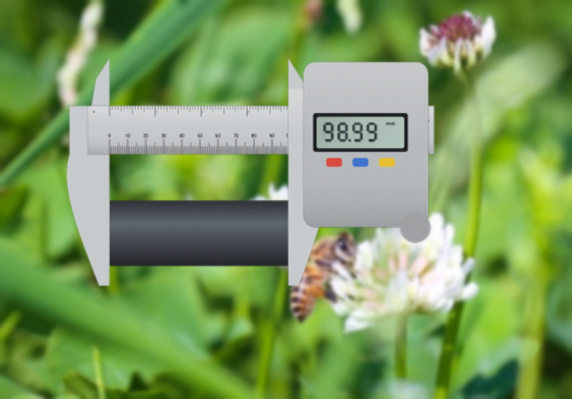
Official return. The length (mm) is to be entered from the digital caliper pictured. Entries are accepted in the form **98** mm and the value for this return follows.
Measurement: **98.99** mm
